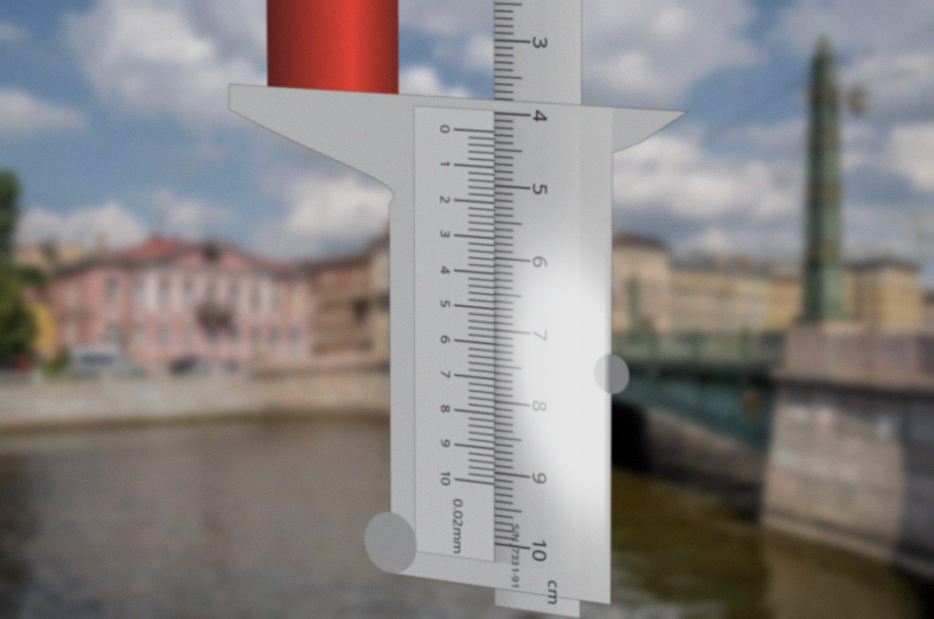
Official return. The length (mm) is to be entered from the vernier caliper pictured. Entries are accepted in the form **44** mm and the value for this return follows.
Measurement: **42.6** mm
